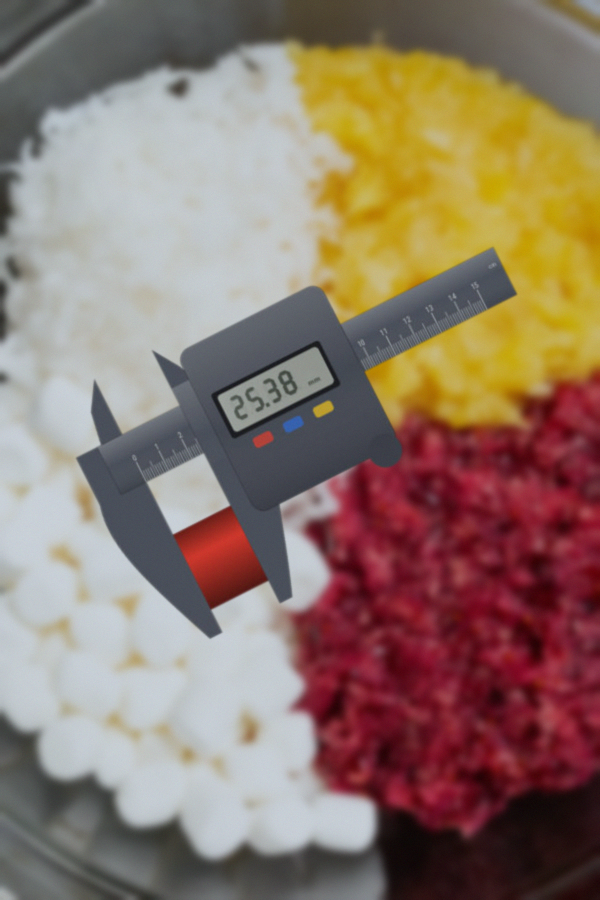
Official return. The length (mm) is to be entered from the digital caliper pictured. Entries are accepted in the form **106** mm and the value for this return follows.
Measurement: **25.38** mm
